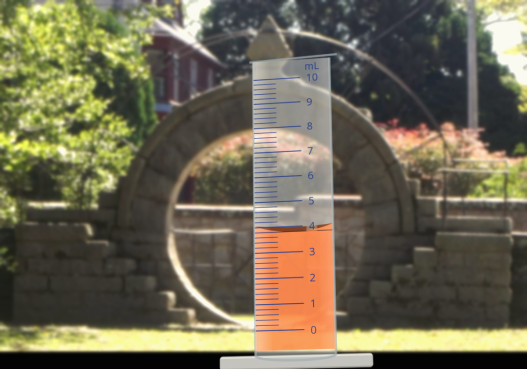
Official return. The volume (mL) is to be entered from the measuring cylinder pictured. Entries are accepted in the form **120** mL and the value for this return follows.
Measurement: **3.8** mL
